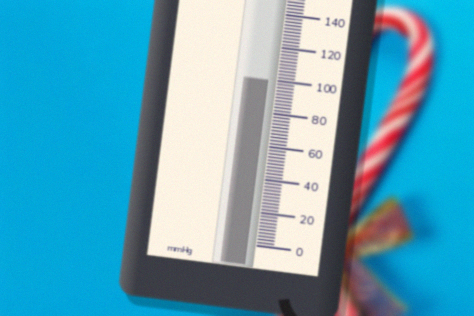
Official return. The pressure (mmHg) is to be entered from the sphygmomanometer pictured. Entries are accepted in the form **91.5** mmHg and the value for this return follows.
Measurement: **100** mmHg
